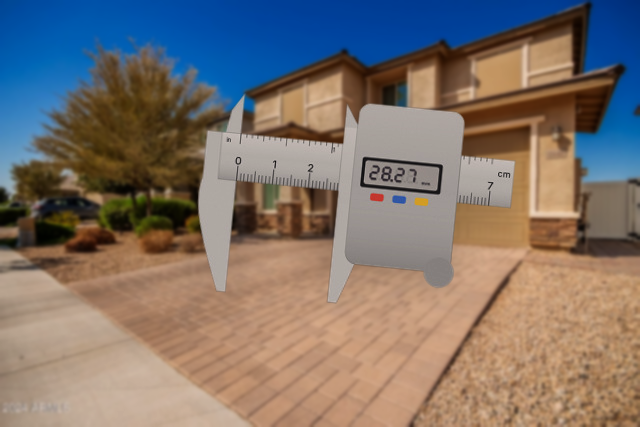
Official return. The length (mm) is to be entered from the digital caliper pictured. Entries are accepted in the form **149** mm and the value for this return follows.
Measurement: **28.27** mm
